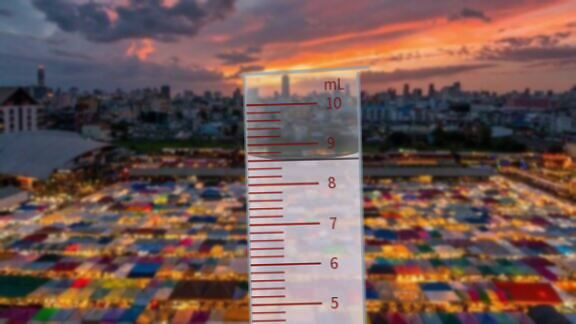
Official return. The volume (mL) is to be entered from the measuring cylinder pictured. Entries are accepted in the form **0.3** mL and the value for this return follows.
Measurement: **8.6** mL
